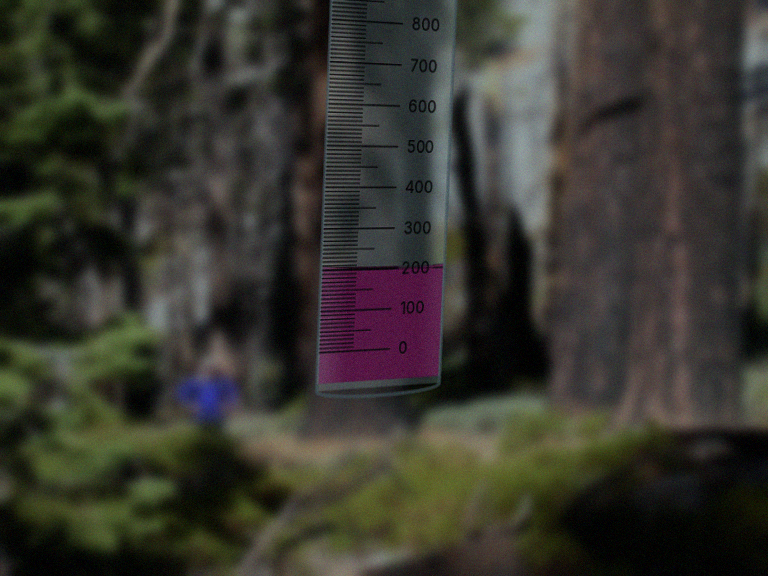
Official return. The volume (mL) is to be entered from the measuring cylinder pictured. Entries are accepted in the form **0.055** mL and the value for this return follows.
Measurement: **200** mL
